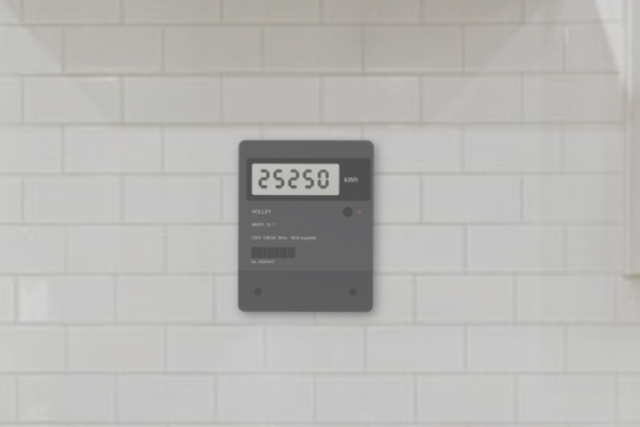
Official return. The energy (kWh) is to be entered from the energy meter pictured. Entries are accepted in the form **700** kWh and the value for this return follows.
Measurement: **25250** kWh
